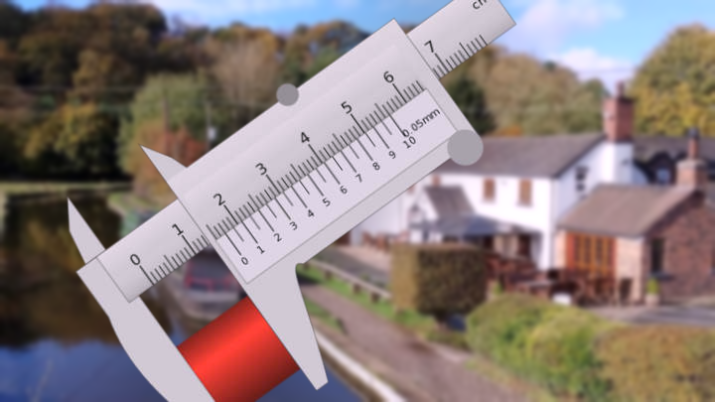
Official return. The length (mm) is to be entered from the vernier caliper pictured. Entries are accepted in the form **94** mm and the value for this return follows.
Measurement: **17.0** mm
